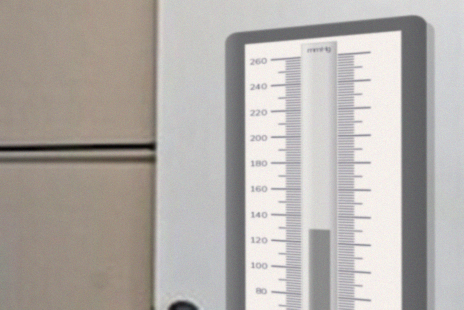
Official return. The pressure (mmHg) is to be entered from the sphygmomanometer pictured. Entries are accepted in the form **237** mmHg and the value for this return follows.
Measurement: **130** mmHg
